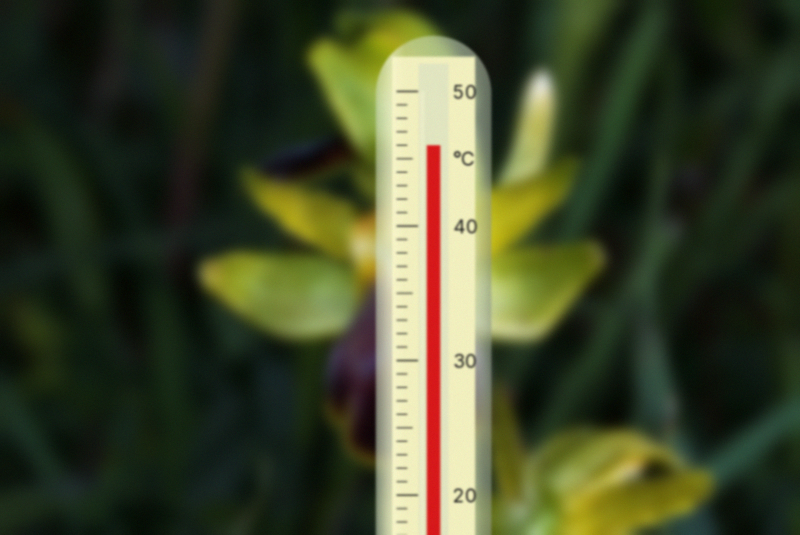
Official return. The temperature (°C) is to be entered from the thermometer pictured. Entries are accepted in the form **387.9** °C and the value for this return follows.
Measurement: **46** °C
